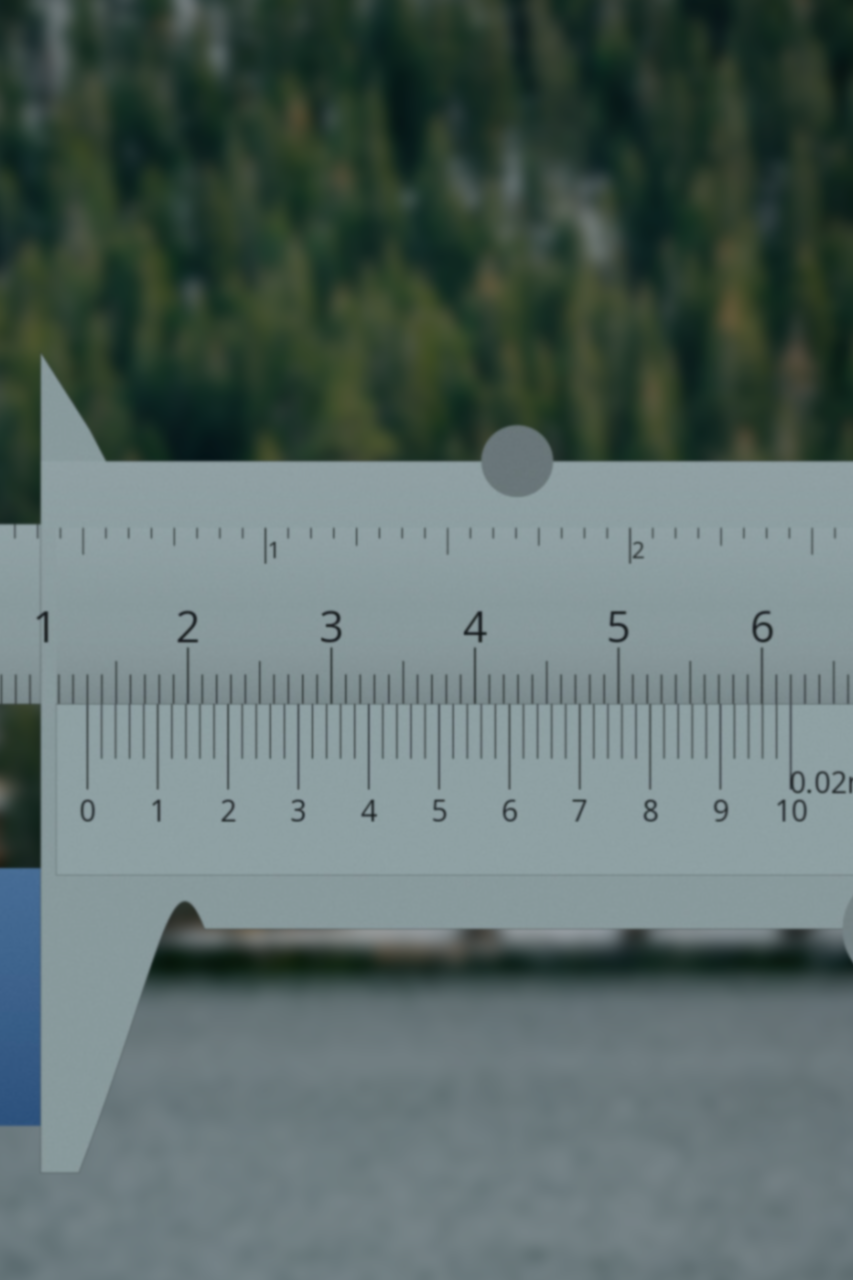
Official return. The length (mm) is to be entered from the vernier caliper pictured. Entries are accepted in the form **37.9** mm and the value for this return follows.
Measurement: **13.0** mm
